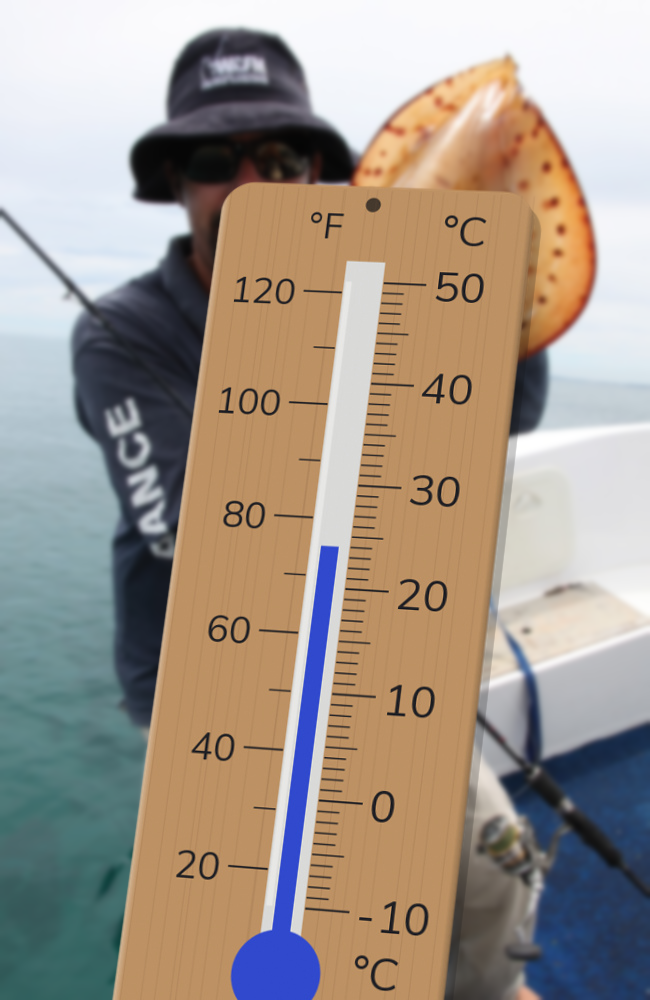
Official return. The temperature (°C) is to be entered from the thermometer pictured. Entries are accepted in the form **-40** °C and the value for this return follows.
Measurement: **24** °C
